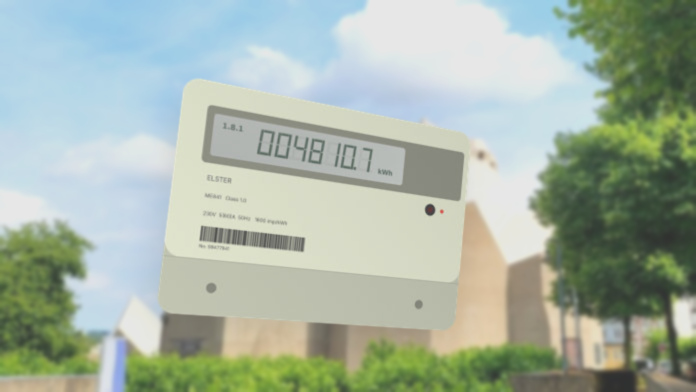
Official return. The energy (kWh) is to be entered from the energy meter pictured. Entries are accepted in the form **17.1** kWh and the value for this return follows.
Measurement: **4810.7** kWh
